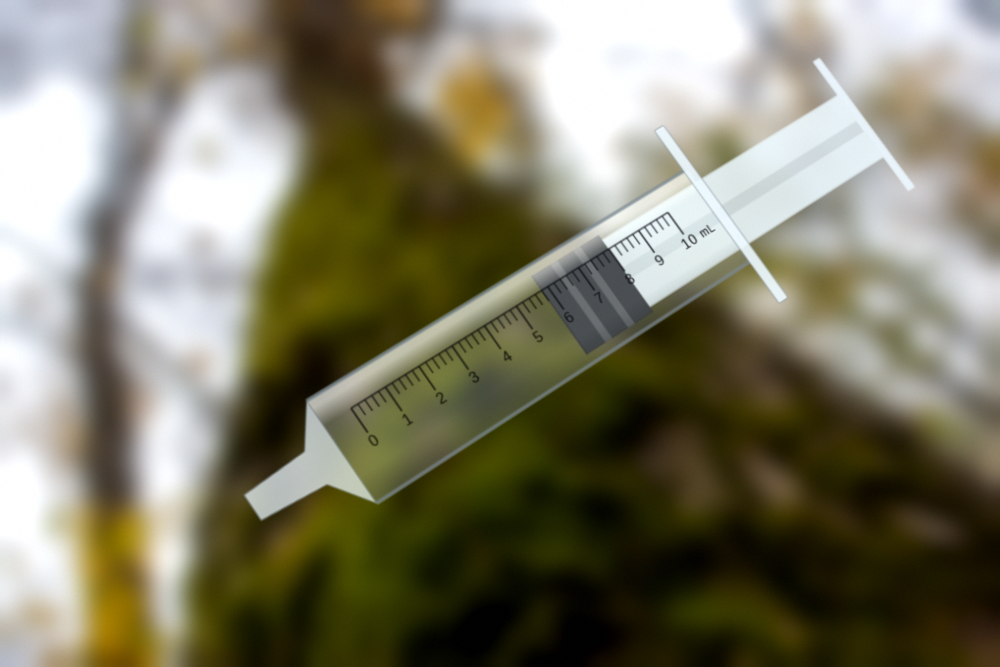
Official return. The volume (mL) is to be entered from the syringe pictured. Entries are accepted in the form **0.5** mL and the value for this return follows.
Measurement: **5.8** mL
